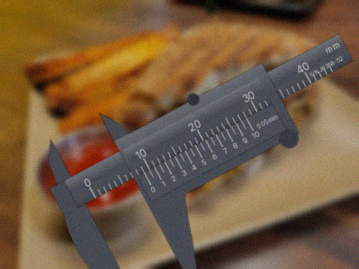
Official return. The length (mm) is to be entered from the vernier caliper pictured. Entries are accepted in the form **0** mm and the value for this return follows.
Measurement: **9.0** mm
